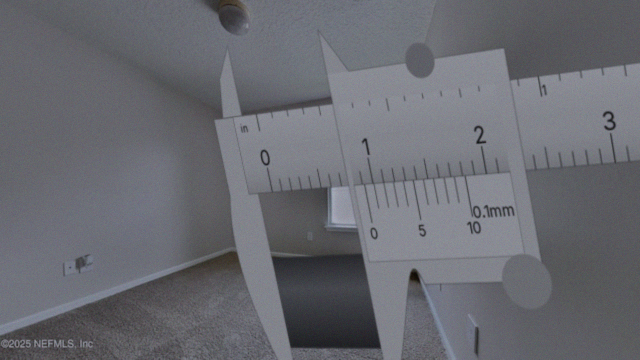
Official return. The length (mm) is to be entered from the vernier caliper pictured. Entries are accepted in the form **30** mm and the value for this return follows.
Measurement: **9.2** mm
